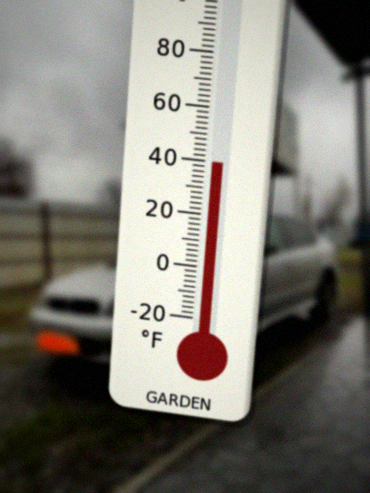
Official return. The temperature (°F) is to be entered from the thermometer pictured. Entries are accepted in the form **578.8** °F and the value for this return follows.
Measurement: **40** °F
